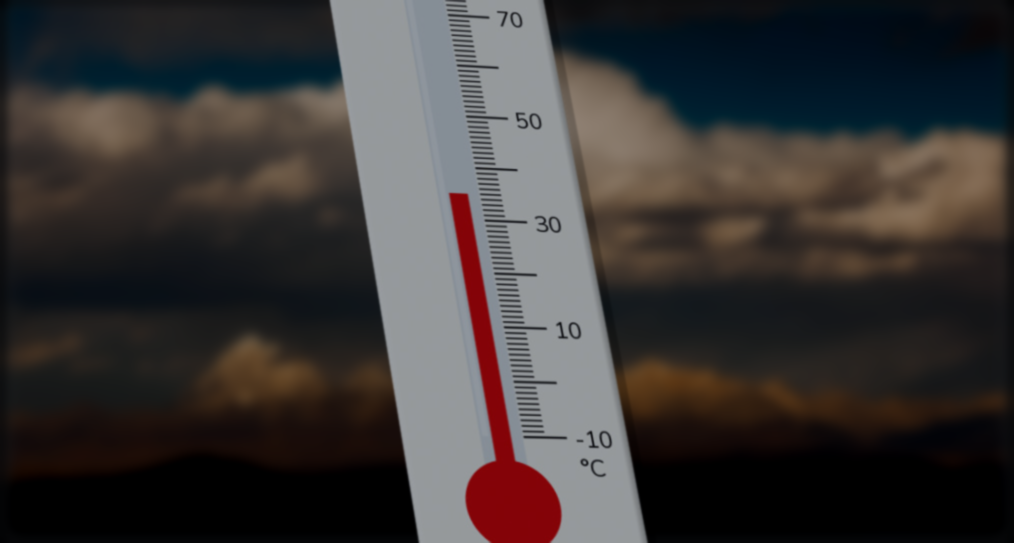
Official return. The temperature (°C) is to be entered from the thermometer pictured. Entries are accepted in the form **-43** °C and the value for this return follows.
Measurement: **35** °C
